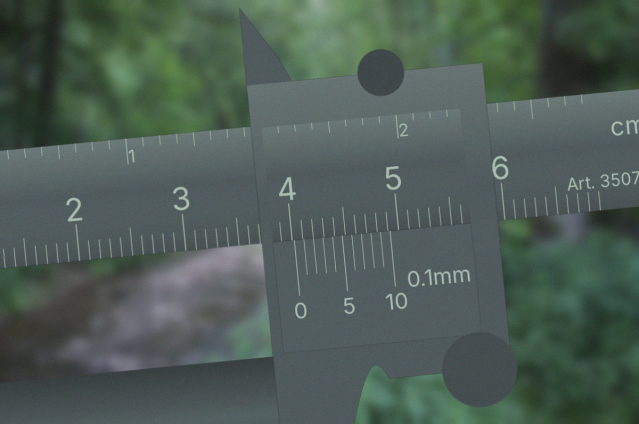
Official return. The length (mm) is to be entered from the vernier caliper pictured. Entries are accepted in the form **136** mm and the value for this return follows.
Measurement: **40.2** mm
